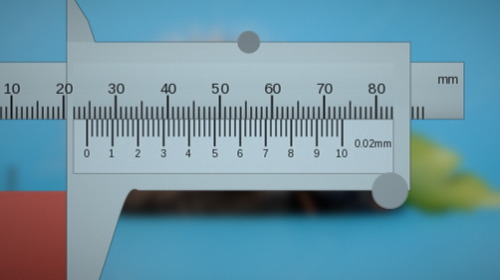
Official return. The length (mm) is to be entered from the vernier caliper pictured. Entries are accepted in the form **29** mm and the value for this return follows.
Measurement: **24.5** mm
